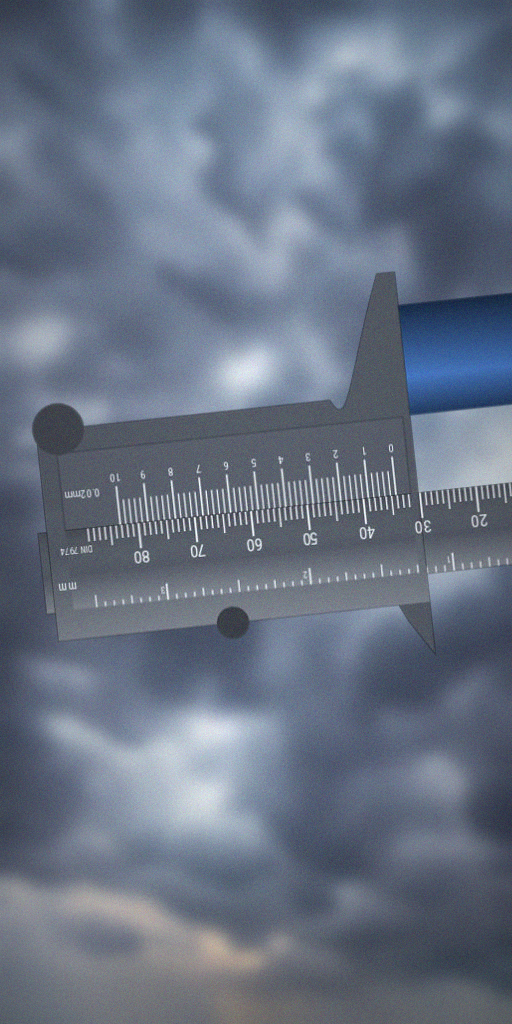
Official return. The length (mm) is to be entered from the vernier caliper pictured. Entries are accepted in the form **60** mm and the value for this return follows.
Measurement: **34.2** mm
